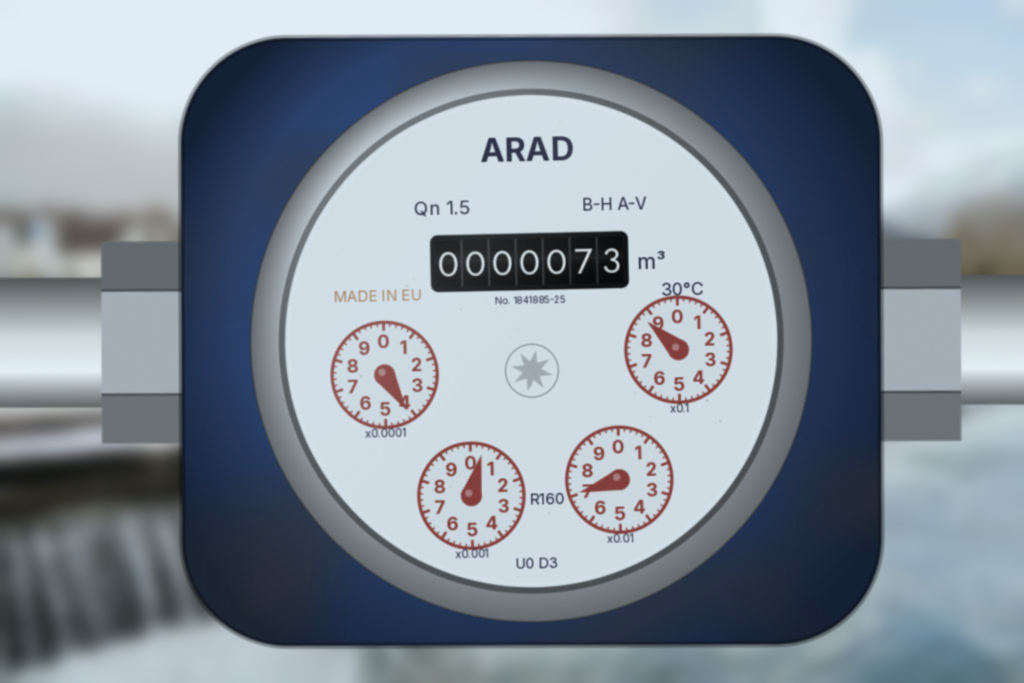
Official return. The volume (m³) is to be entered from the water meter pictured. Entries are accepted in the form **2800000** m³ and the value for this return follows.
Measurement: **73.8704** m³
